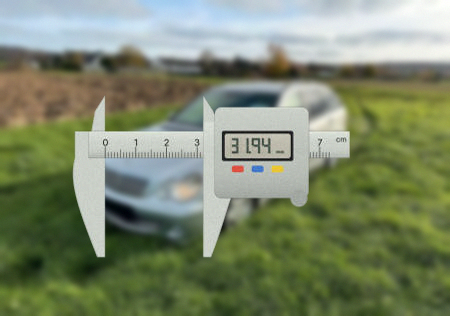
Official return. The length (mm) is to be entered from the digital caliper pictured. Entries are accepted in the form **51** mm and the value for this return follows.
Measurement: **31.94** mm
